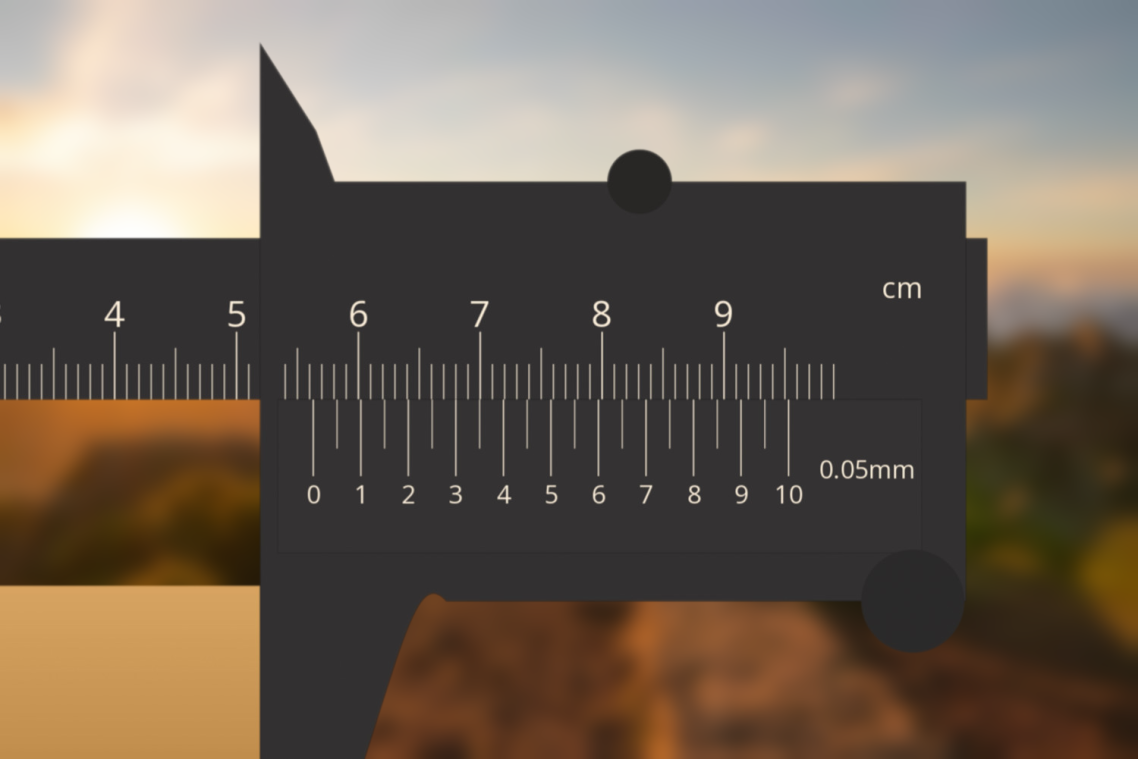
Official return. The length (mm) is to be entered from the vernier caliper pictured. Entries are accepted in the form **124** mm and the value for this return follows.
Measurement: **56.3** mm
